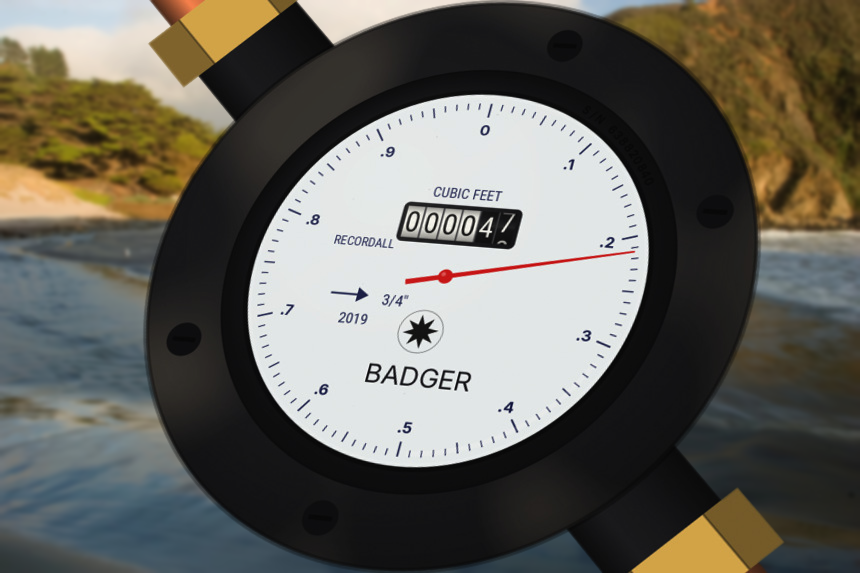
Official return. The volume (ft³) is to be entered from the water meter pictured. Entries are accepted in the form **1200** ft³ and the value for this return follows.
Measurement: **47.21** ft³
